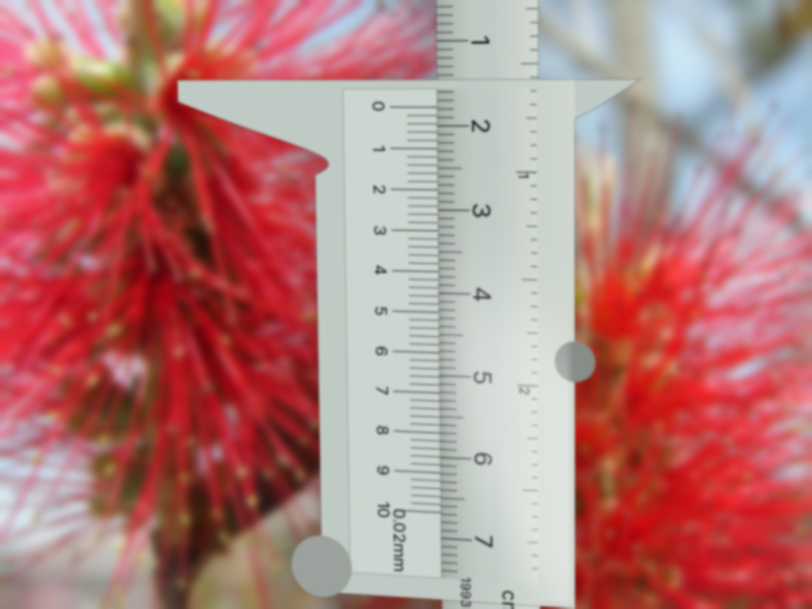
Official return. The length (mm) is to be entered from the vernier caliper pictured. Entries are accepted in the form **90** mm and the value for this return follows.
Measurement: **17.8** mm
